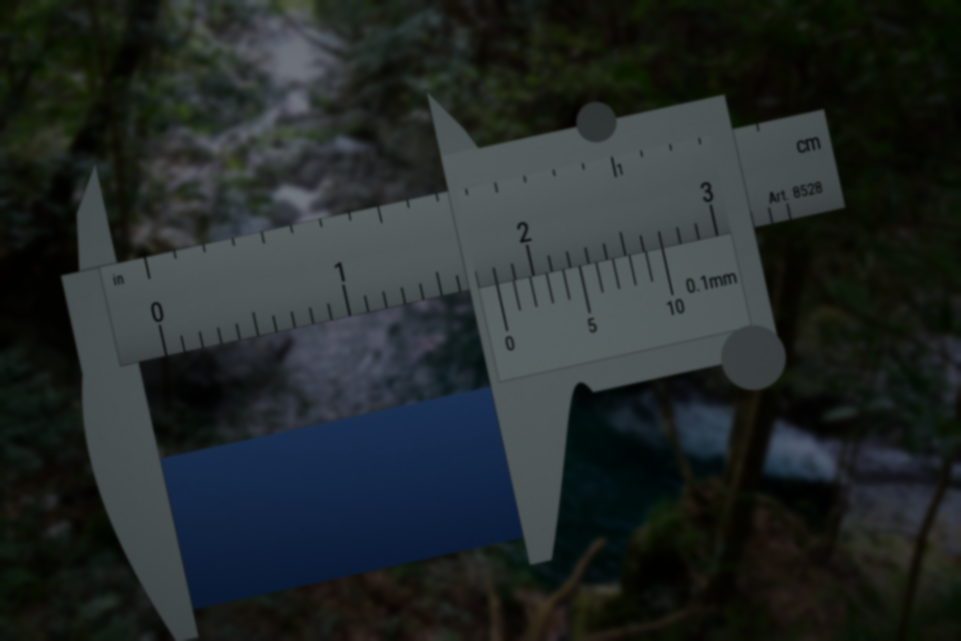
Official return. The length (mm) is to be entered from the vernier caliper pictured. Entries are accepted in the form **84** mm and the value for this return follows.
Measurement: **18.0** mm
